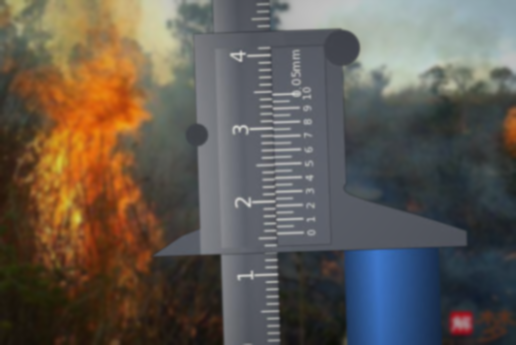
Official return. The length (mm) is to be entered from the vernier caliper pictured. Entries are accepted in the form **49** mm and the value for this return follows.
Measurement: **15.6** mm
